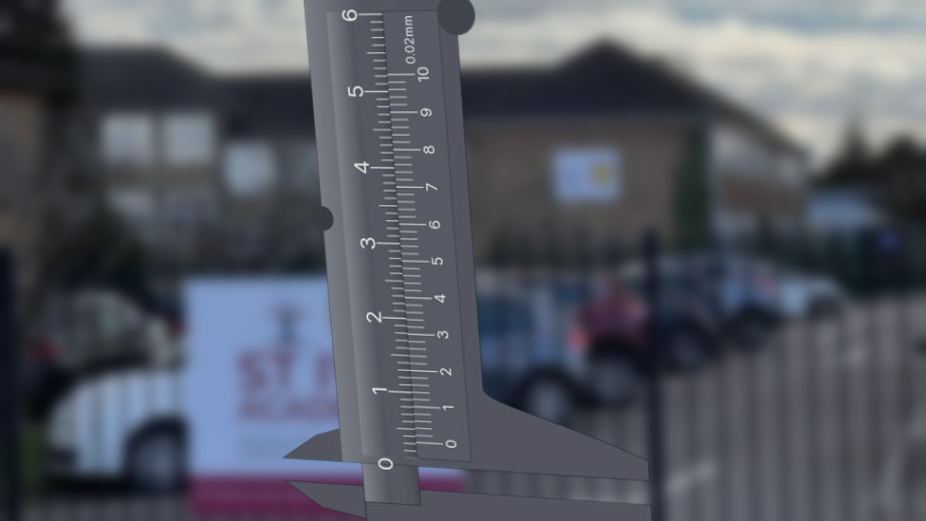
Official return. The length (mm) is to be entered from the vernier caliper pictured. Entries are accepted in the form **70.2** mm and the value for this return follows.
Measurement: **3.2** mm
